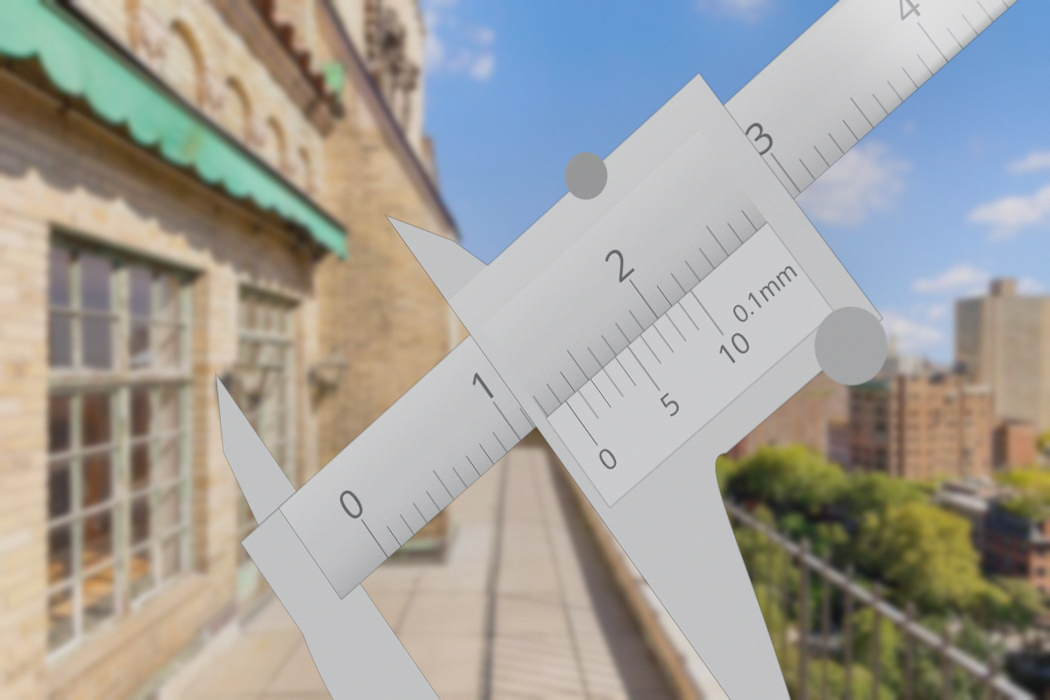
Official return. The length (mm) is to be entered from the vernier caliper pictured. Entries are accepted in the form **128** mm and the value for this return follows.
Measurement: **13.3** mm
